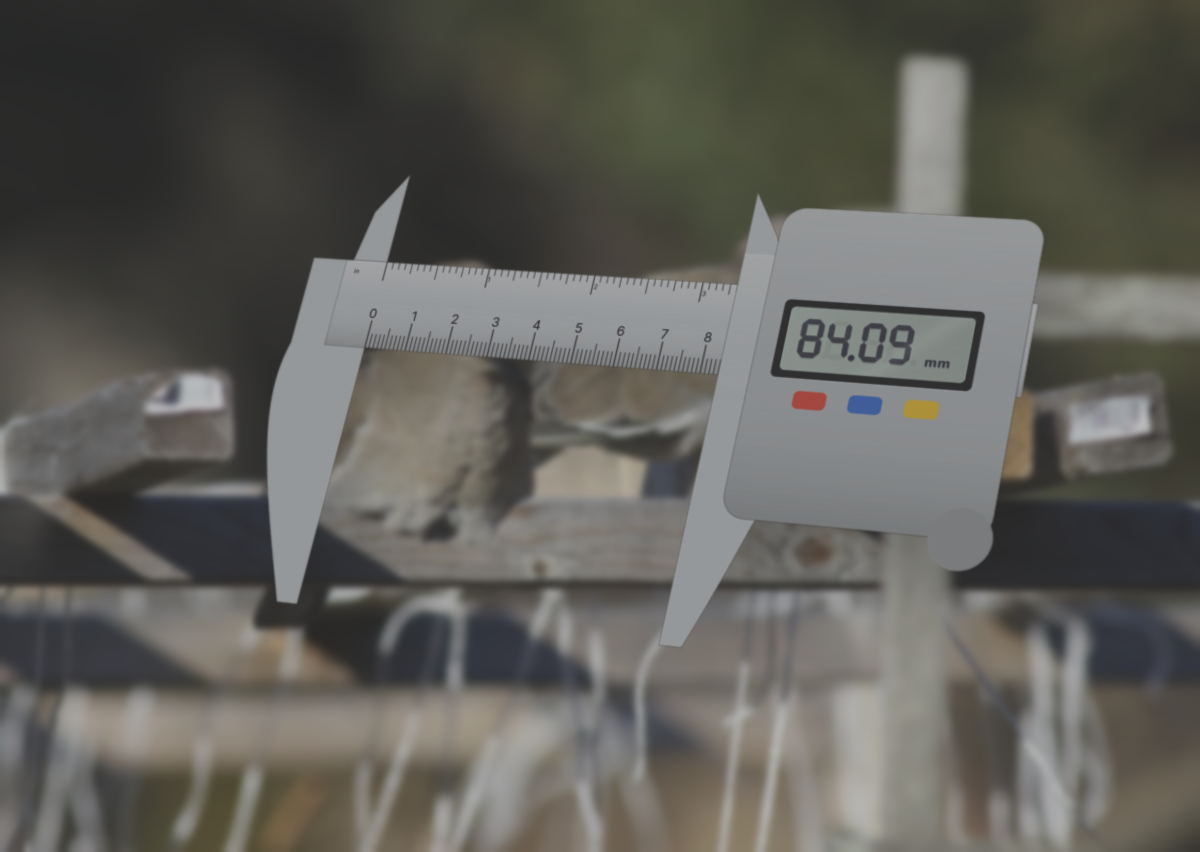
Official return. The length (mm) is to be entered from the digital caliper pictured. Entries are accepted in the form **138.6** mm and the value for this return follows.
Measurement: **84.09** mm
